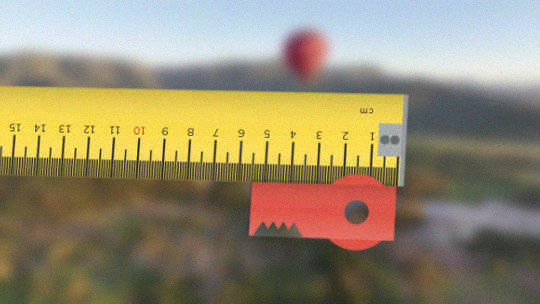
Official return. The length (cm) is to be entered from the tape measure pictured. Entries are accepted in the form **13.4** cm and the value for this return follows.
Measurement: **5.5** cm
